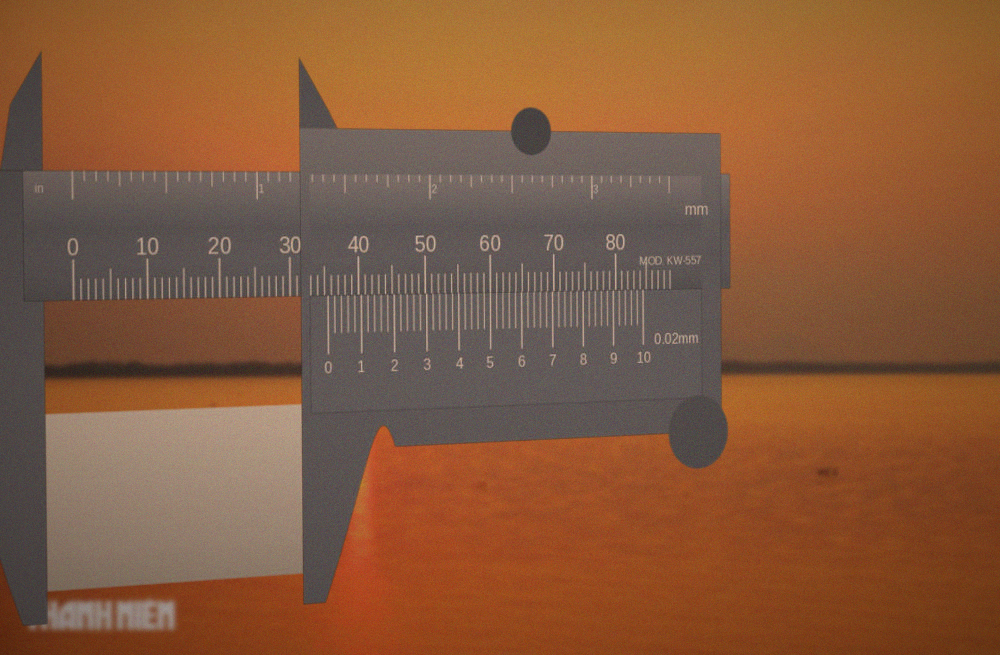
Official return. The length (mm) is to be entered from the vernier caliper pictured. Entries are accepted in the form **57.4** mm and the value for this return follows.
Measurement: **35.5** mm
